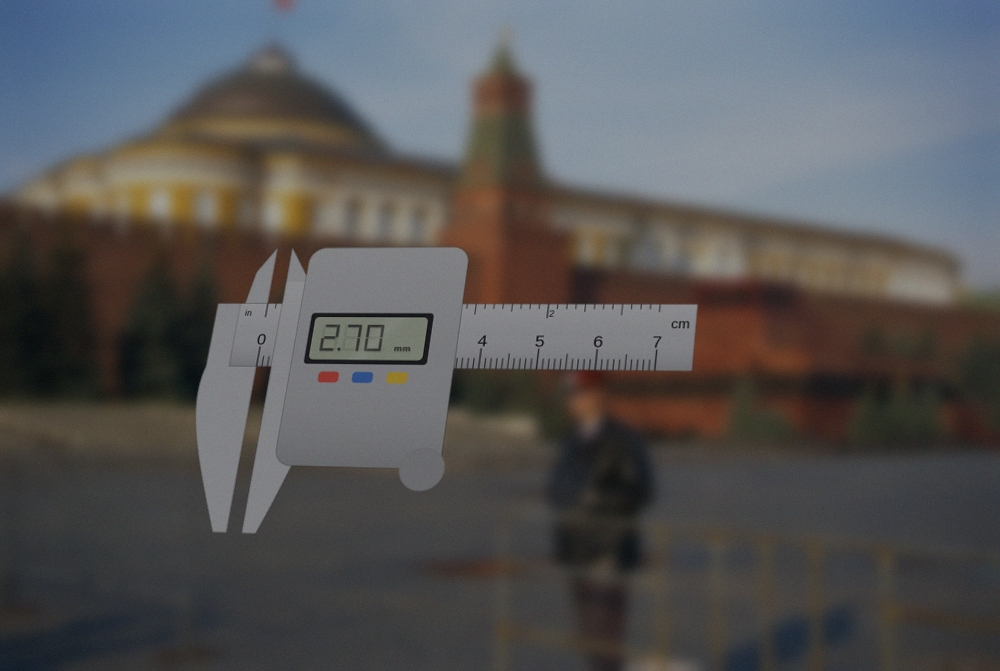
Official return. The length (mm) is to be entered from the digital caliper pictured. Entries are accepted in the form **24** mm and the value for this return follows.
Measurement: **2.70** mm
